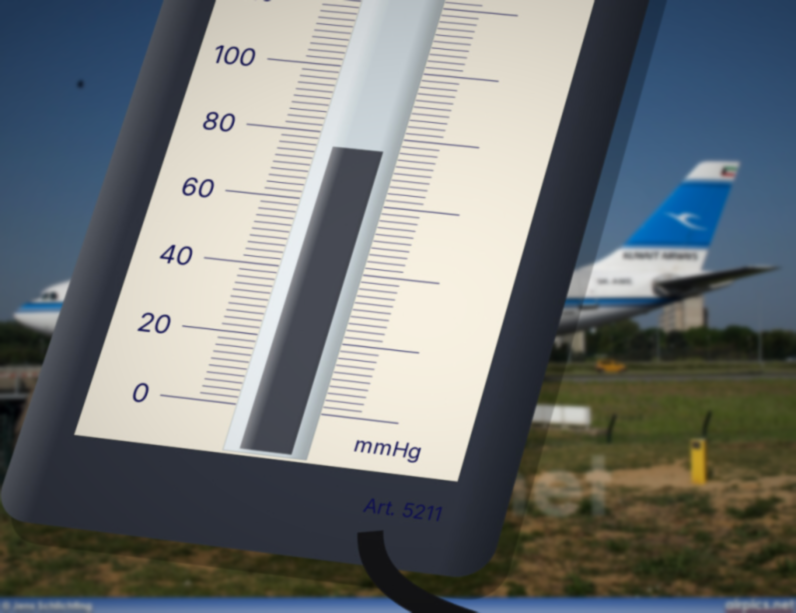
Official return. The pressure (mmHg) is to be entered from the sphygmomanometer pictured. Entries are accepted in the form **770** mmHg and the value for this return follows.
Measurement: **76** mmHg
